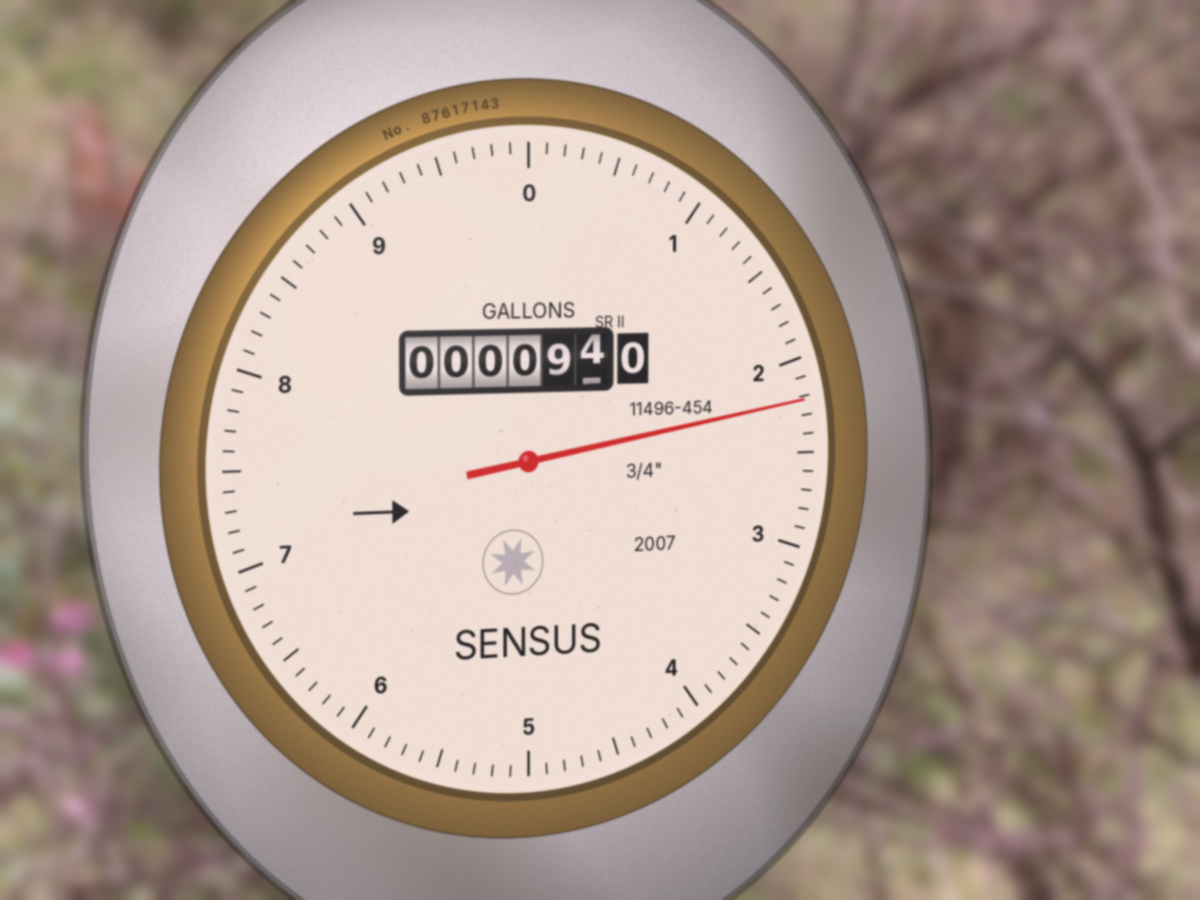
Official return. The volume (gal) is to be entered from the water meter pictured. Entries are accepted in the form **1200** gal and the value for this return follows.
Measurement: **942.2** gal
